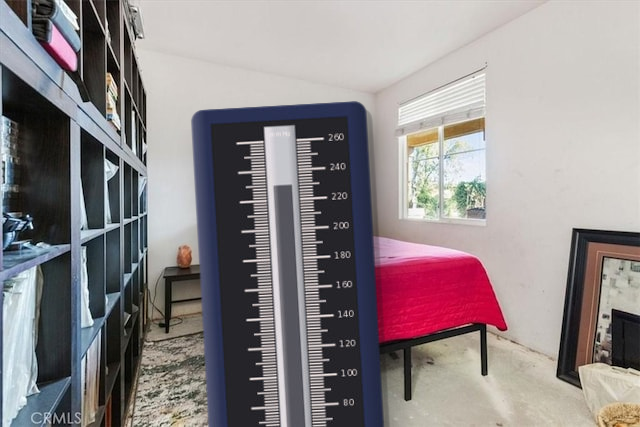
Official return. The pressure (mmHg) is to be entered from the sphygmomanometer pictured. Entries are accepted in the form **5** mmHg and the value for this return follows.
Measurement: **230** mmHg
